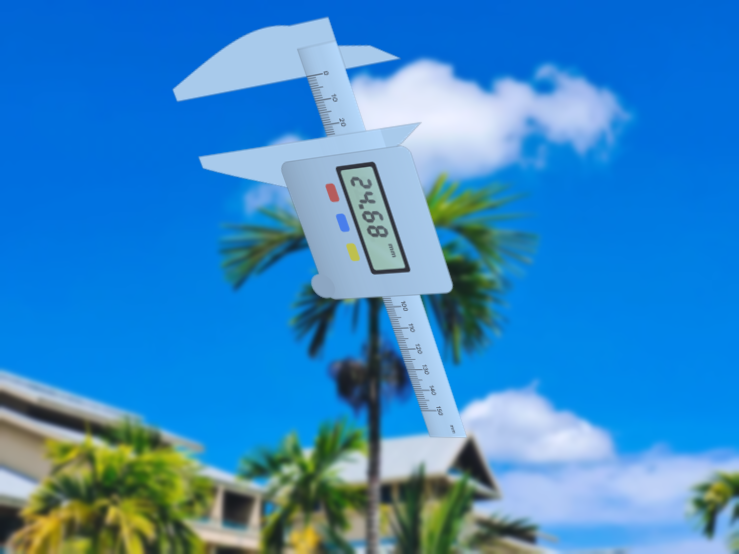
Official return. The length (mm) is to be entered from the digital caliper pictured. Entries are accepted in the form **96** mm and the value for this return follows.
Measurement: **24.68** mm
